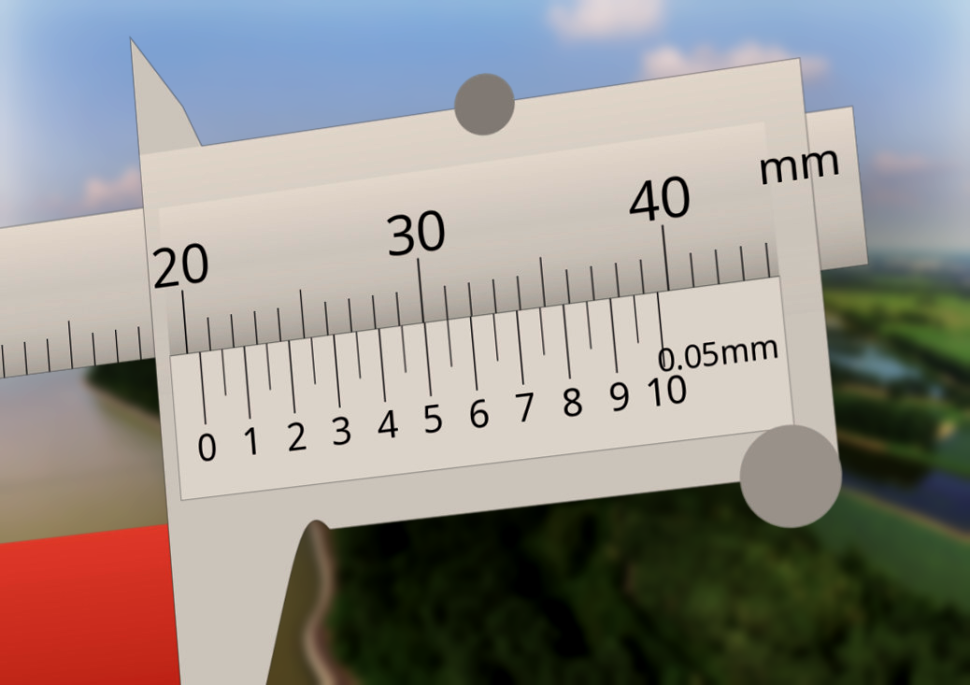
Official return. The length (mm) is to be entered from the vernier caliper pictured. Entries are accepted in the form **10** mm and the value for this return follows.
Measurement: **20.55** mm
